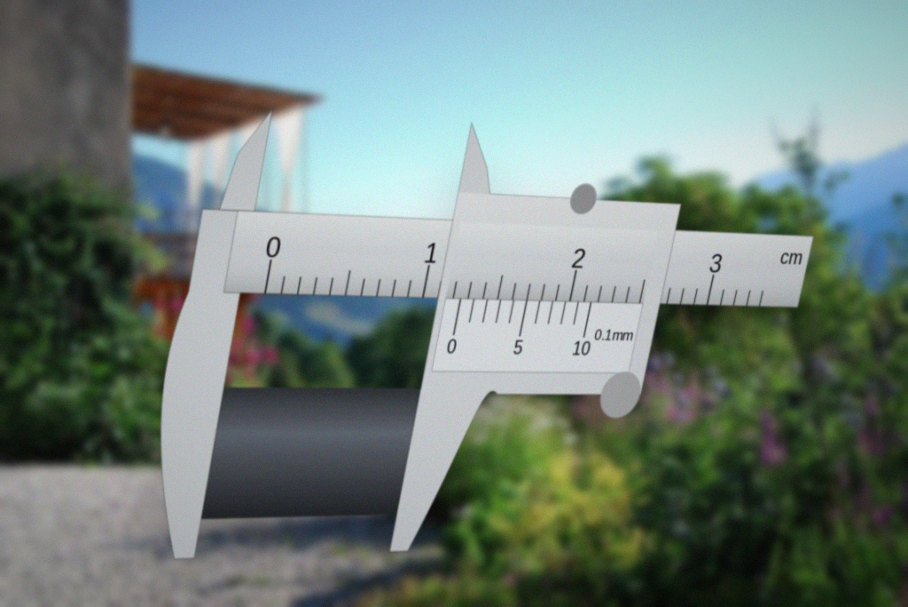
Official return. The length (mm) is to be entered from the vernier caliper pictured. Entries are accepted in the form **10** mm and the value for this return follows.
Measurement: **12.5** mm
